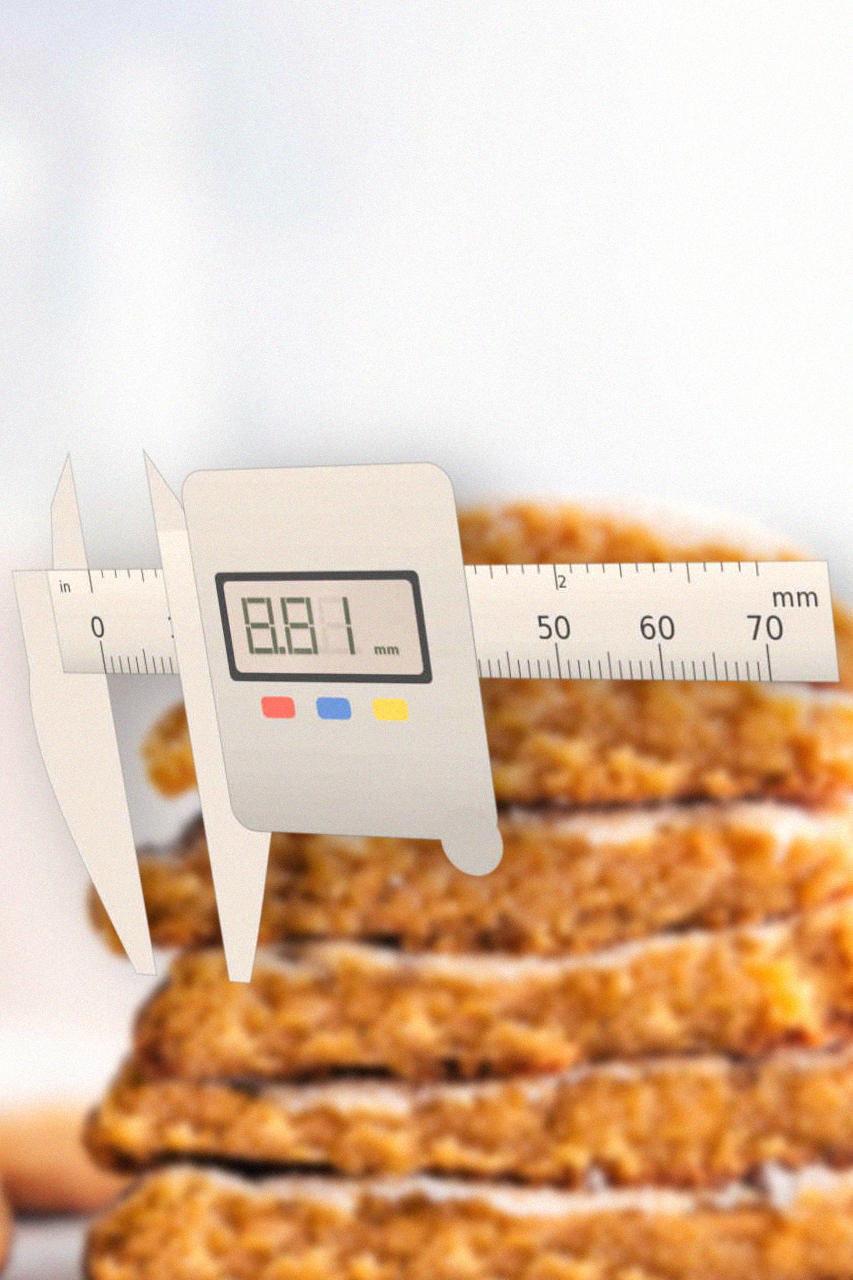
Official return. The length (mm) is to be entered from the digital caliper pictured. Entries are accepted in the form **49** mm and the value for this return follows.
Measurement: **8.81** mm
